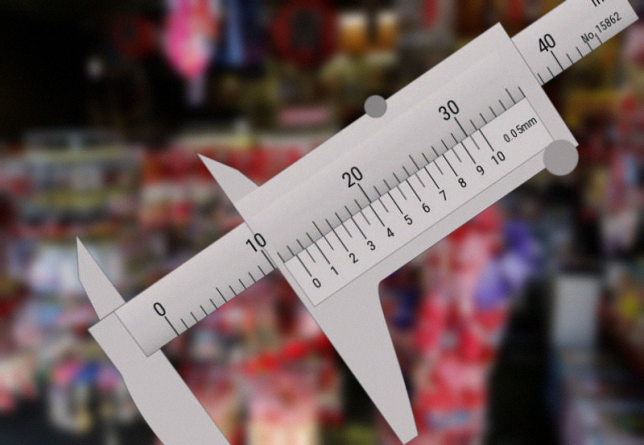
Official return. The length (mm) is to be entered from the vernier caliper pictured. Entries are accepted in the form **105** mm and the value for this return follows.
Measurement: **12.2** mm
